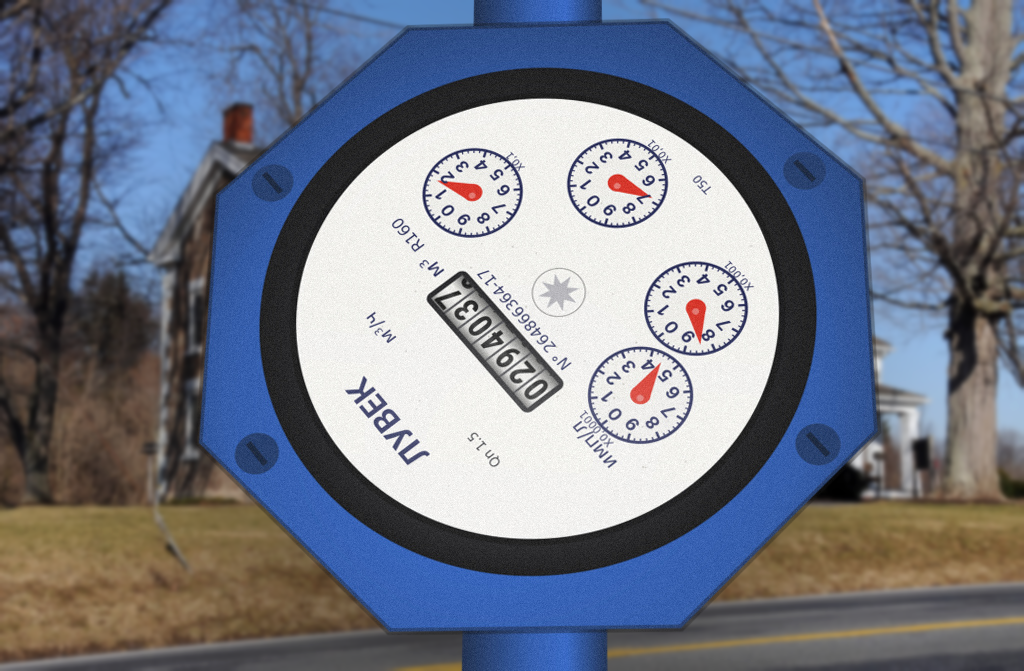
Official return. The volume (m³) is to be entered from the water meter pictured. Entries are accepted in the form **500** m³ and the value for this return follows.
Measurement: **294037.1684** m³
